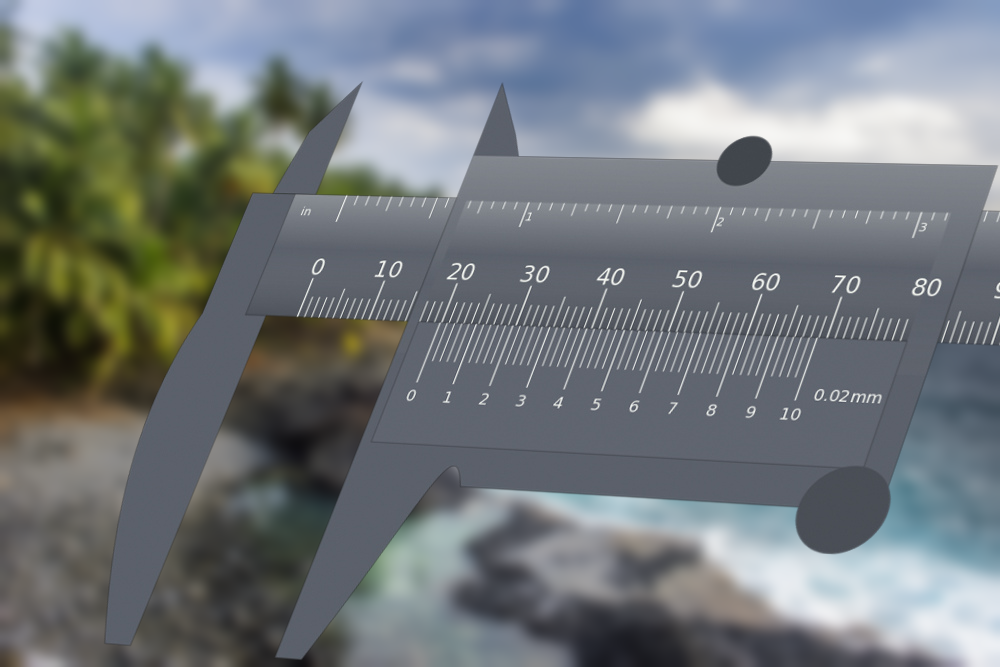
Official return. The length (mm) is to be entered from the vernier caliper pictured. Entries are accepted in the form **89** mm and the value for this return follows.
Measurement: **19.8** mm
